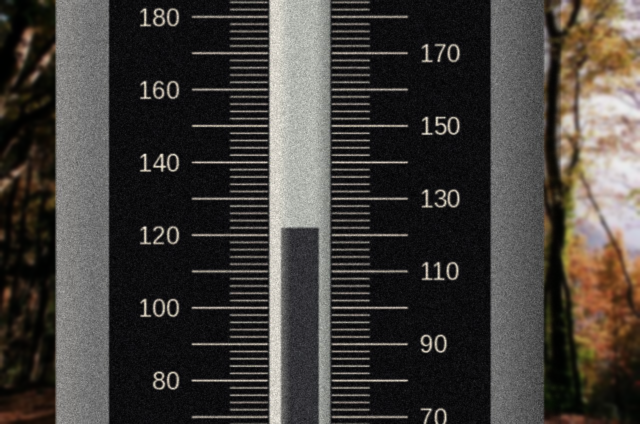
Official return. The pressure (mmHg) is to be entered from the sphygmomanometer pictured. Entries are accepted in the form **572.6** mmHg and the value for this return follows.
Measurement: **122** mmHg
